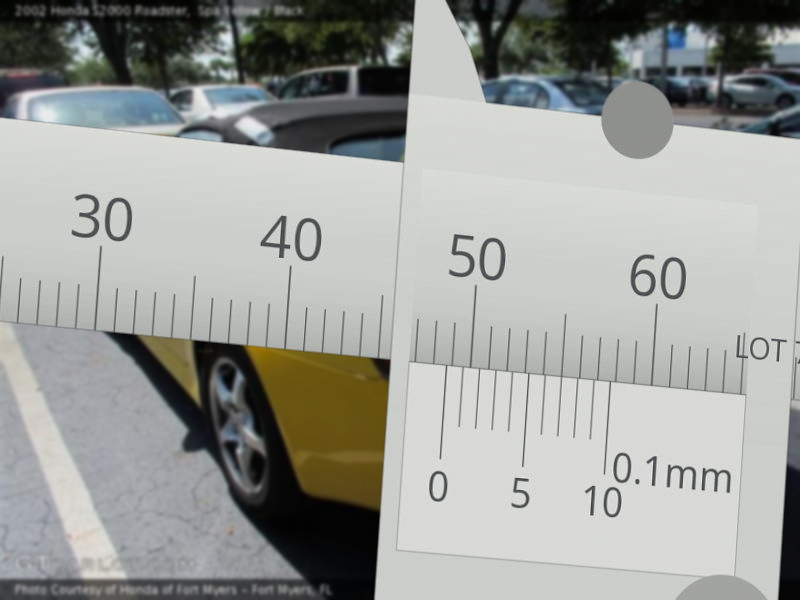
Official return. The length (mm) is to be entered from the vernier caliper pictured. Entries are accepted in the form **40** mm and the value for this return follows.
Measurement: **48.7** mm
